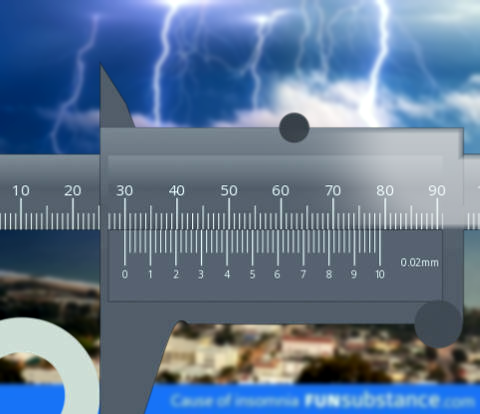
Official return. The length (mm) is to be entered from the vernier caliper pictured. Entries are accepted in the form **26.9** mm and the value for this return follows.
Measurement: **30.0** mm
